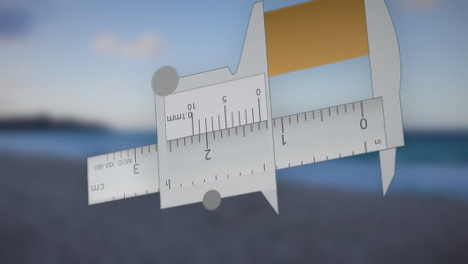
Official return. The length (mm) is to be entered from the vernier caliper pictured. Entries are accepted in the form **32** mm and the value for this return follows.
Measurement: **12.8** mm
